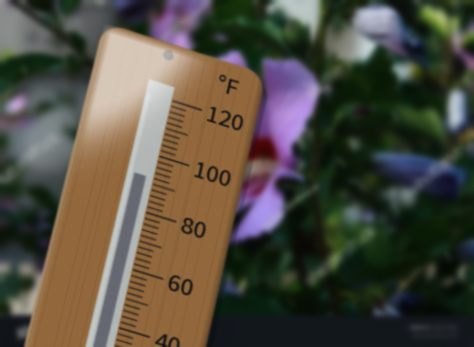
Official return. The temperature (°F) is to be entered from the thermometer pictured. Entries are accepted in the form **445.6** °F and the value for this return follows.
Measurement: **92** °F
